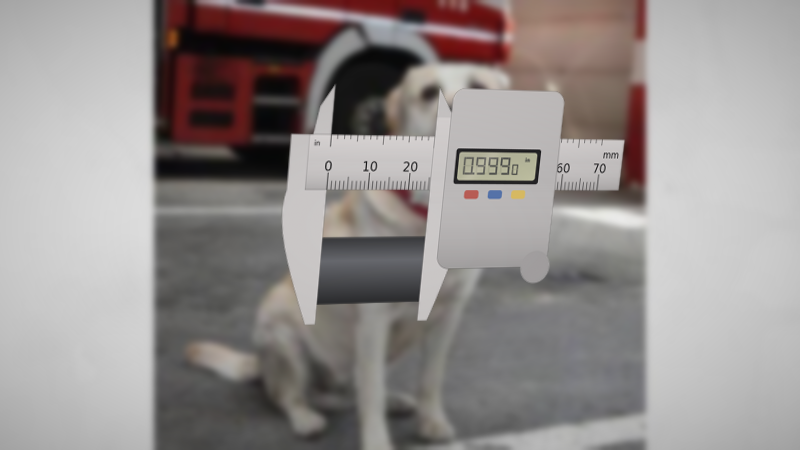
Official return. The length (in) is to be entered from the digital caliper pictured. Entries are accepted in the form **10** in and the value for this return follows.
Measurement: **0.9990** in
